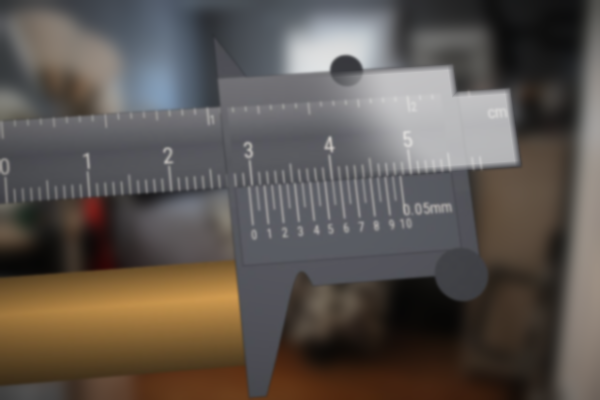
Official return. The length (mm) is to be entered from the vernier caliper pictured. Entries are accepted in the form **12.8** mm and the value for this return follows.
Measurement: **29.6** mm
